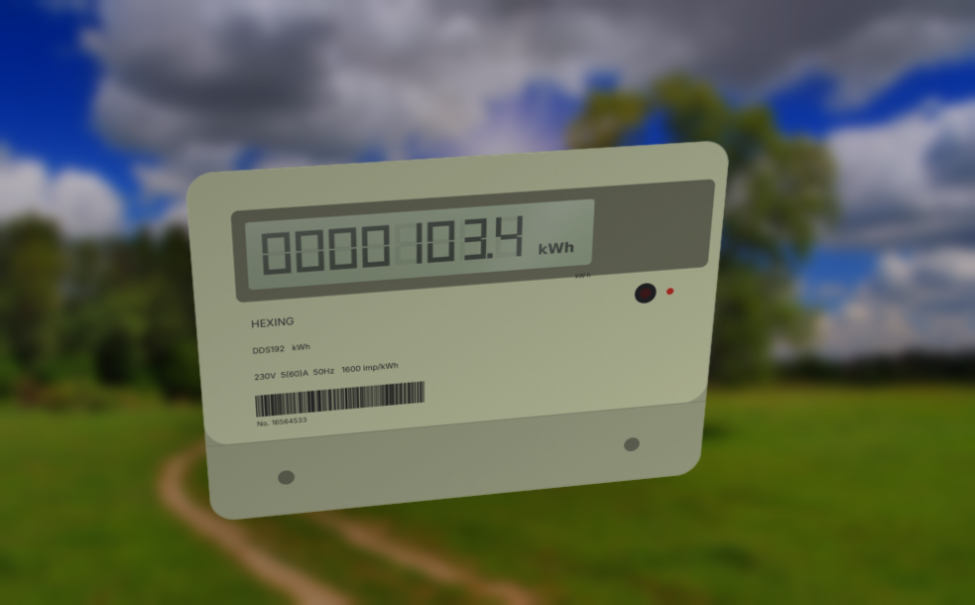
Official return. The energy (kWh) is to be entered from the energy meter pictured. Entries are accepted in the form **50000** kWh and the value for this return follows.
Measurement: **103.4** kWh
